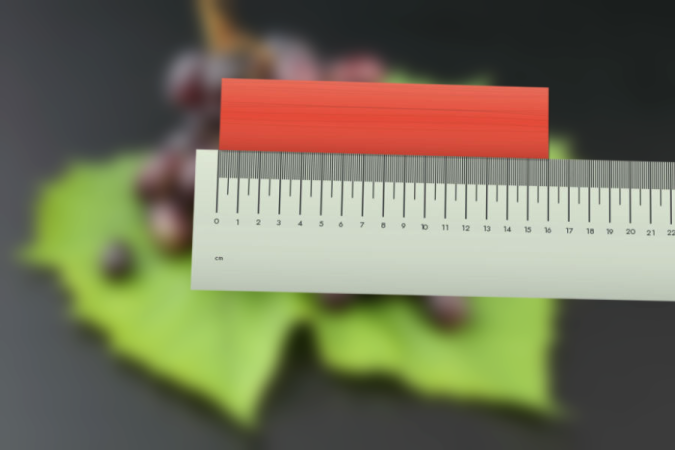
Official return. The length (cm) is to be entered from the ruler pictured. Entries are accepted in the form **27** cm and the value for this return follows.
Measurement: **16** cm
